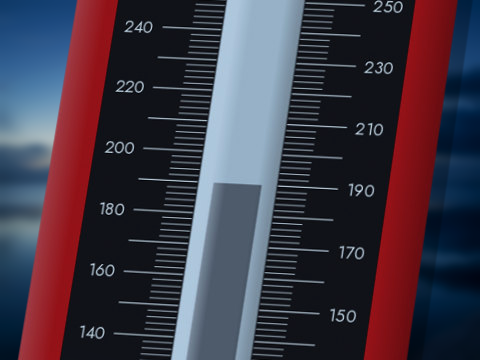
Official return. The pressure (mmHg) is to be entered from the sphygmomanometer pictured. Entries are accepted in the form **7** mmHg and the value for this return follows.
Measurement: **190** mmHg
